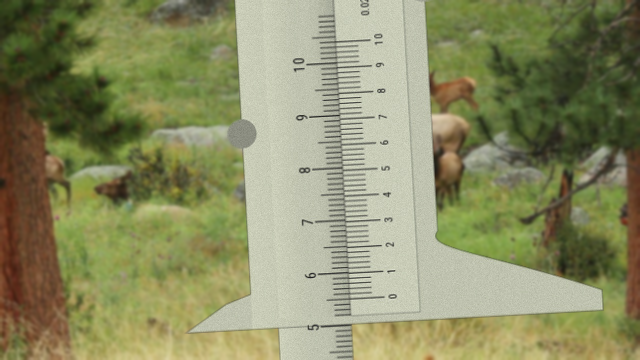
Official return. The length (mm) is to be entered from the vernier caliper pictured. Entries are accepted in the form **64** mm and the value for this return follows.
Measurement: **55.0** mm
